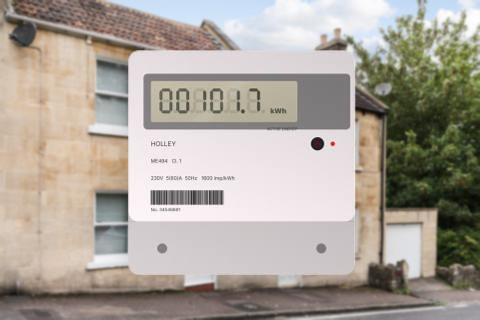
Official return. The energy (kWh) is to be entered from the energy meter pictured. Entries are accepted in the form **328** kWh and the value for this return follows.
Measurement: **101.7** kWh
